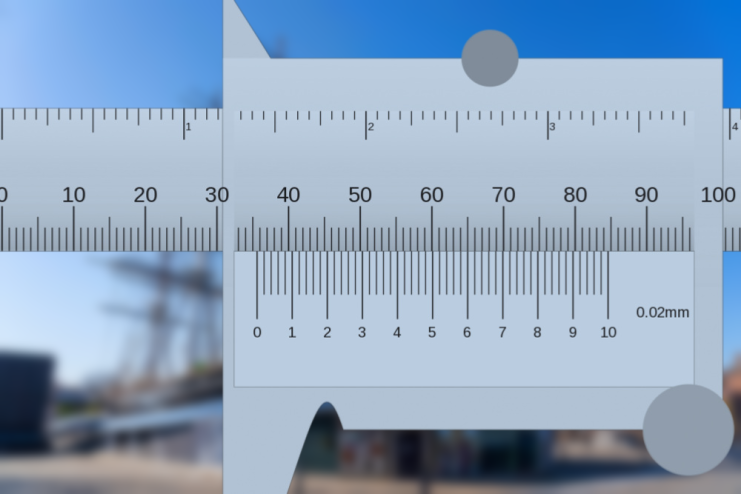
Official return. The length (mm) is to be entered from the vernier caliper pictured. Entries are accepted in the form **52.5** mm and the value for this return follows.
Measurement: **35.6** mm
